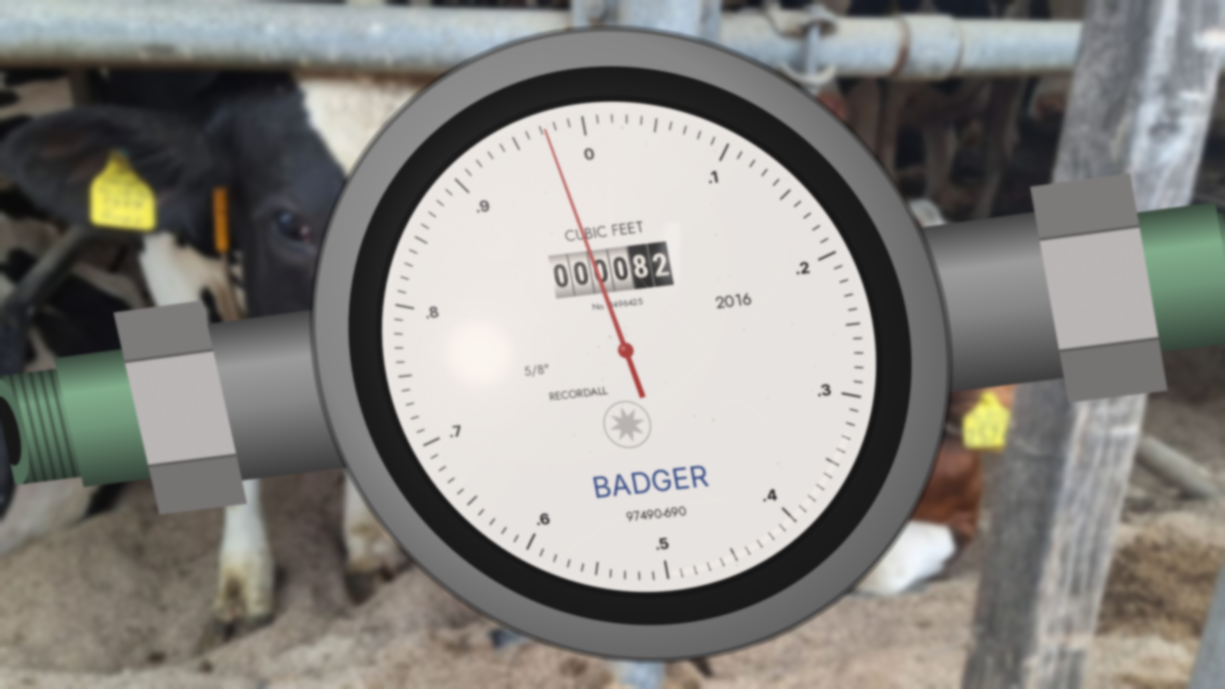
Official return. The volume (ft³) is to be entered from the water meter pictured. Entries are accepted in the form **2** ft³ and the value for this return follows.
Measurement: **81.97** ft³
